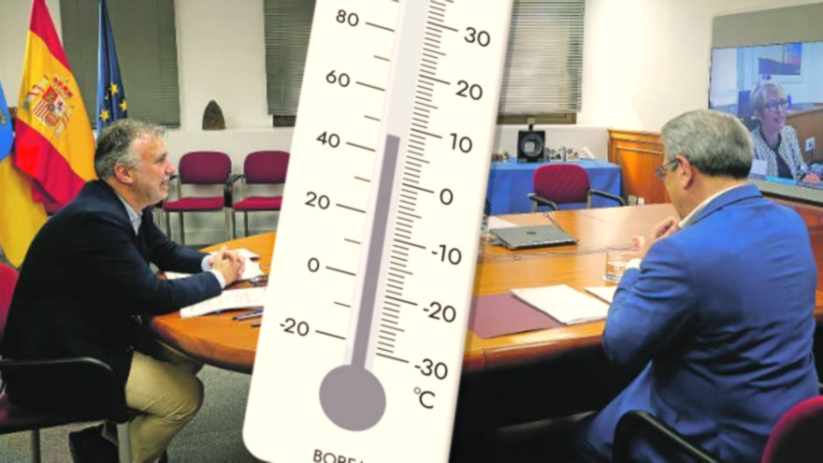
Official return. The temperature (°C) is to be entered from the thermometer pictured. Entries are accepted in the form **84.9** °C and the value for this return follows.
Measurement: **8** °C
